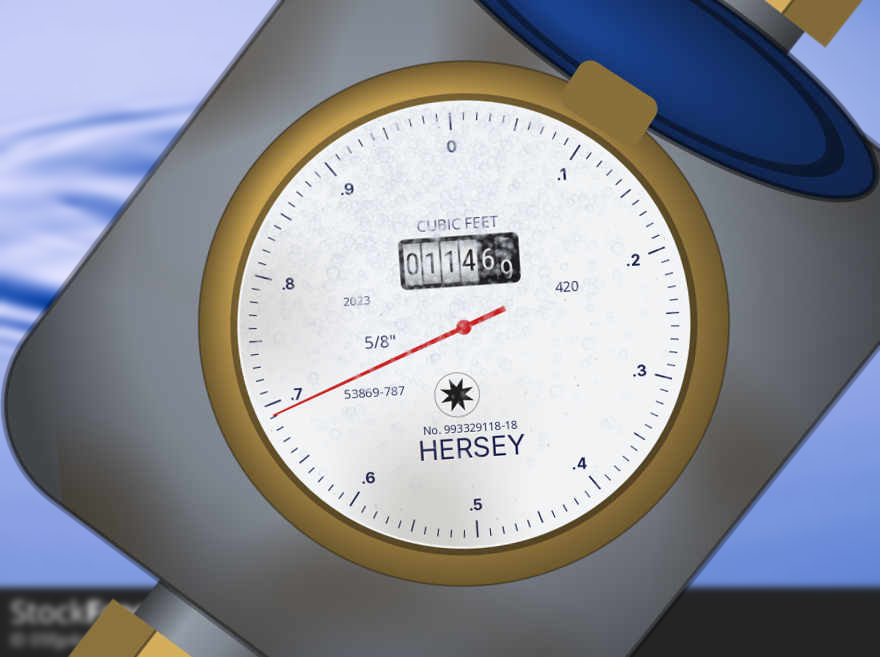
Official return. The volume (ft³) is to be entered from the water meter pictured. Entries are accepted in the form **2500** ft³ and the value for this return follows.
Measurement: **11468.69** ft³
